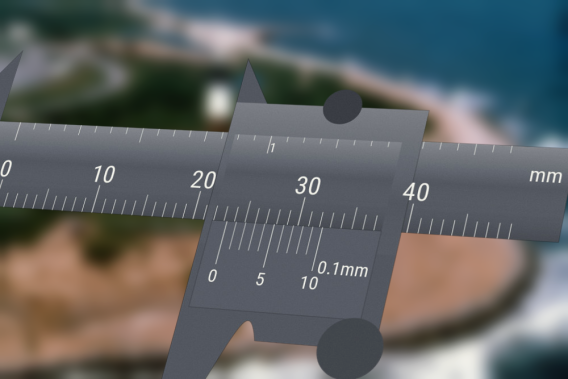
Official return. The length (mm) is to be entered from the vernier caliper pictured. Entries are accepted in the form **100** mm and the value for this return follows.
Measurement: **23.3** mm
